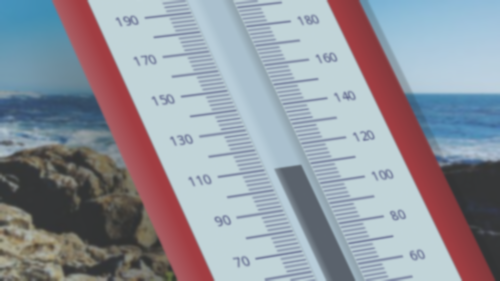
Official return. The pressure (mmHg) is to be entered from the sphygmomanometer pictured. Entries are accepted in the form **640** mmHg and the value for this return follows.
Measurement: **110** mmHg
